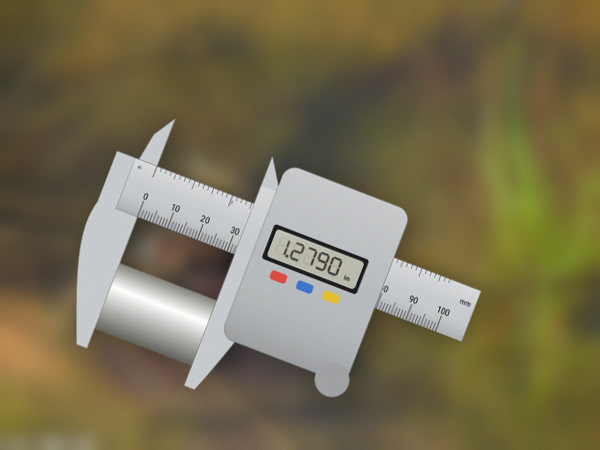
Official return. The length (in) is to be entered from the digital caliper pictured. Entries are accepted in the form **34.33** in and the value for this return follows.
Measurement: **1.2790** in
